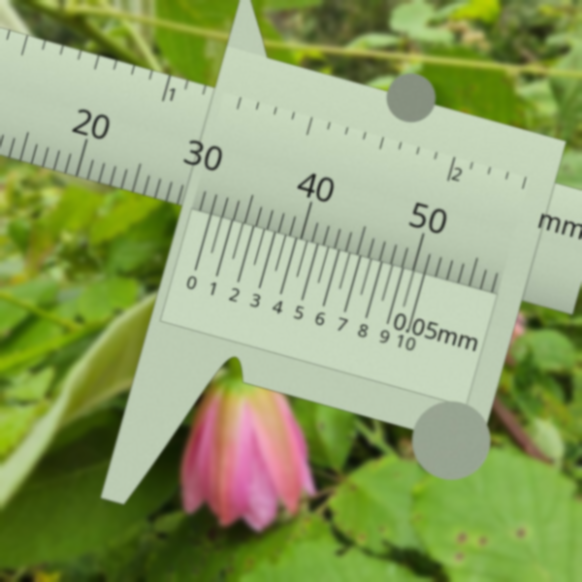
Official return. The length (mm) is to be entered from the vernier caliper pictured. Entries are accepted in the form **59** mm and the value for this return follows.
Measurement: **32.0** mm
